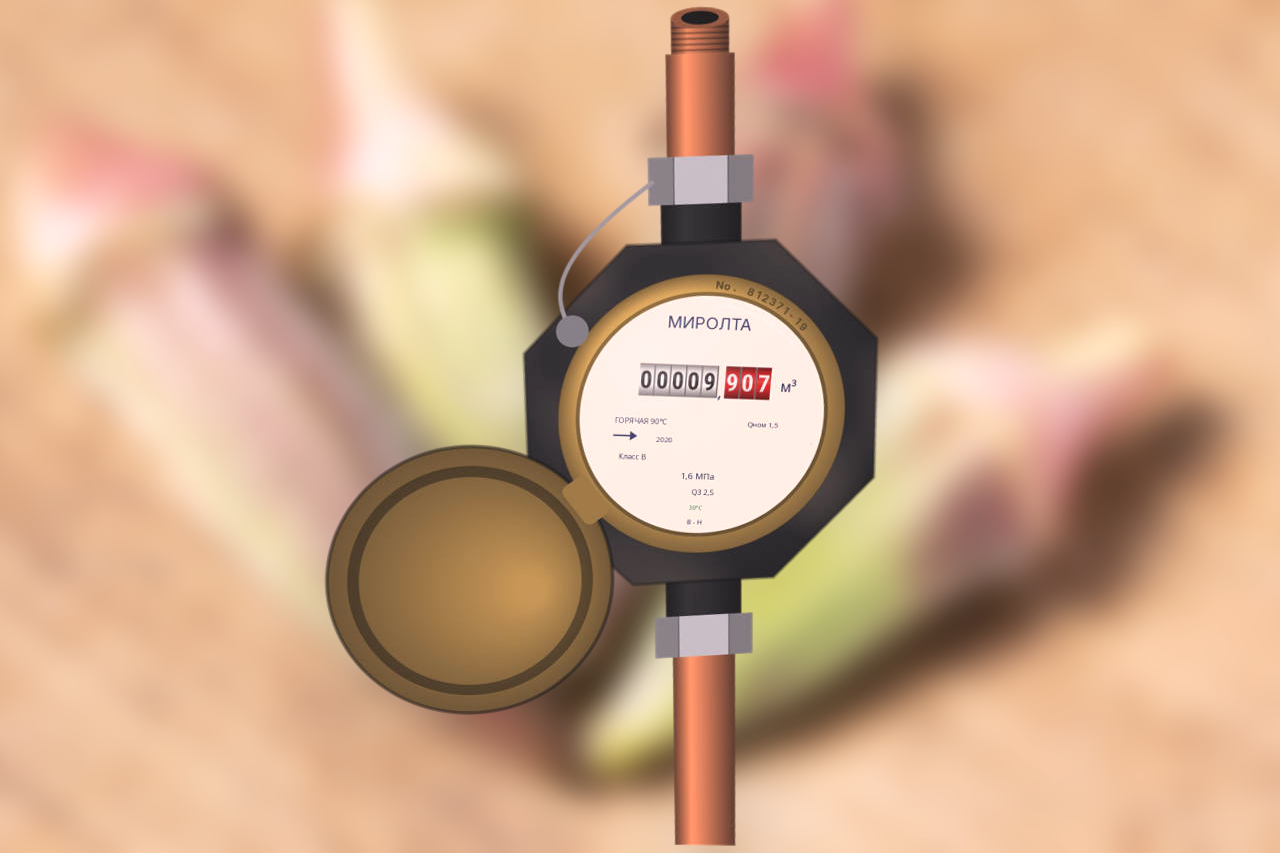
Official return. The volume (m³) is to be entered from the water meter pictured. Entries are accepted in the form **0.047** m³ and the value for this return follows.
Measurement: **9.907** m³
